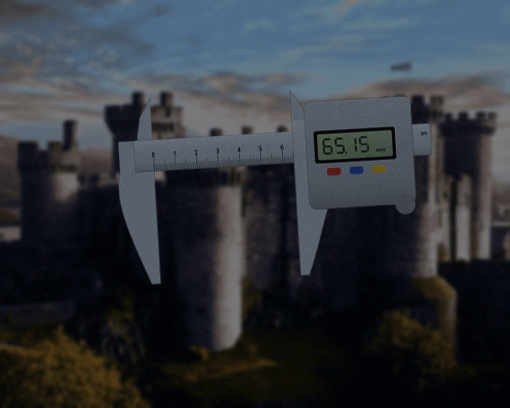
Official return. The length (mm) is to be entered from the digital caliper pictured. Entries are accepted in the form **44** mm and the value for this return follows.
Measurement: **65.15** mm
